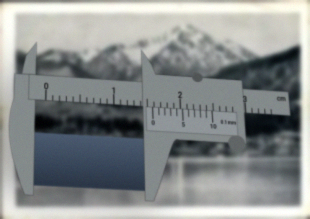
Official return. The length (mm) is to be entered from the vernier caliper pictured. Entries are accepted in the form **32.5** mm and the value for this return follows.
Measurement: **15.8** mm
